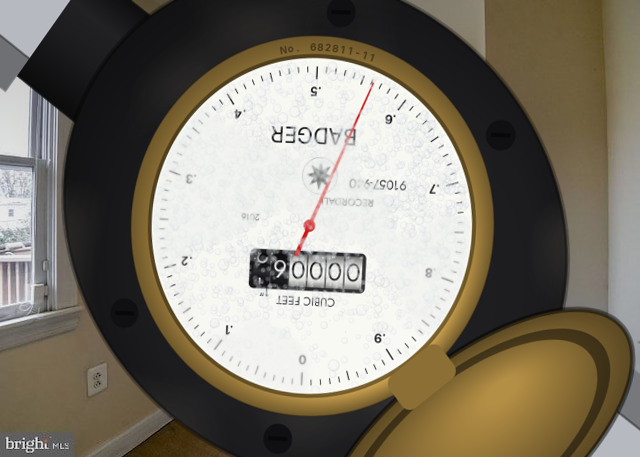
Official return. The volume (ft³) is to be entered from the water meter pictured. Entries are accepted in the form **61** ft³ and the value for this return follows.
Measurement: **61.56** ft³
